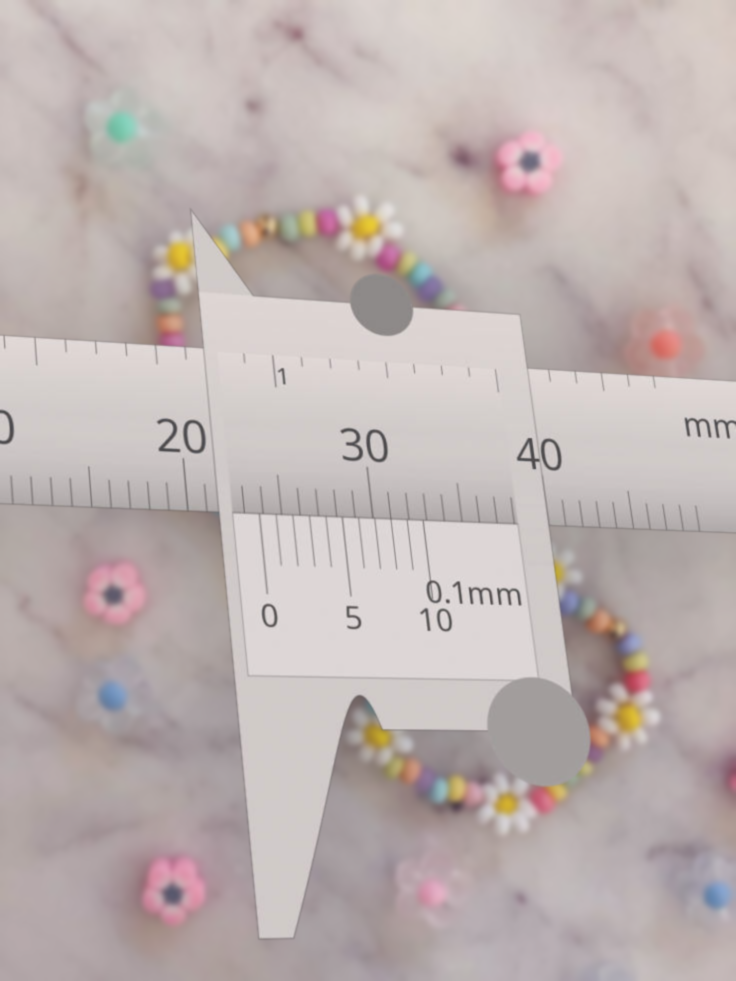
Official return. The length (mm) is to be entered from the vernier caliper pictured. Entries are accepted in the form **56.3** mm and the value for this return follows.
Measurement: **23.8** mm
